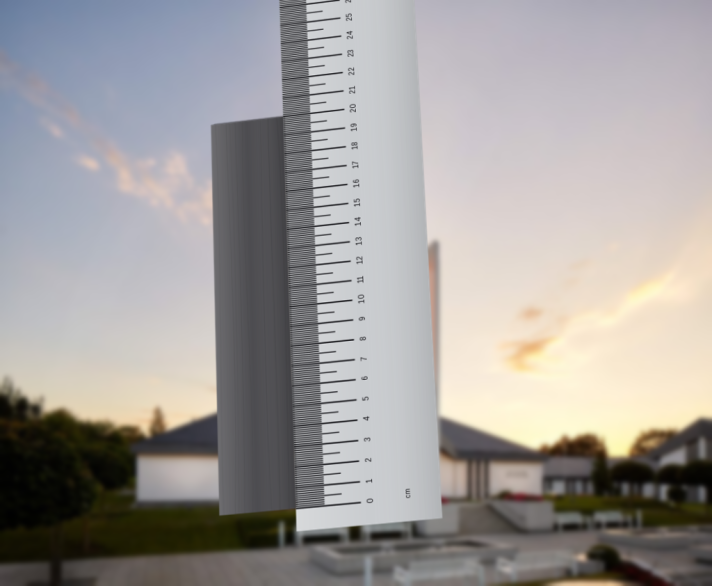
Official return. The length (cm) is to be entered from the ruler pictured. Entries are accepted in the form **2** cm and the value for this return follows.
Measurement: **20** cm
